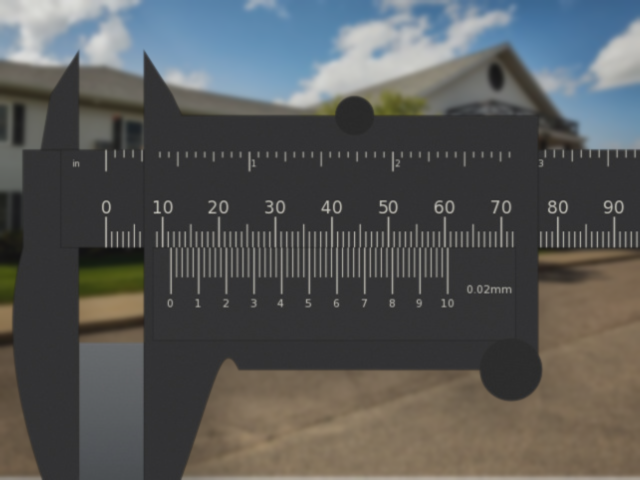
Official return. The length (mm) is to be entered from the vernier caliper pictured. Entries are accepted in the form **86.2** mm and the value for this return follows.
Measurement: **11.5** mm
